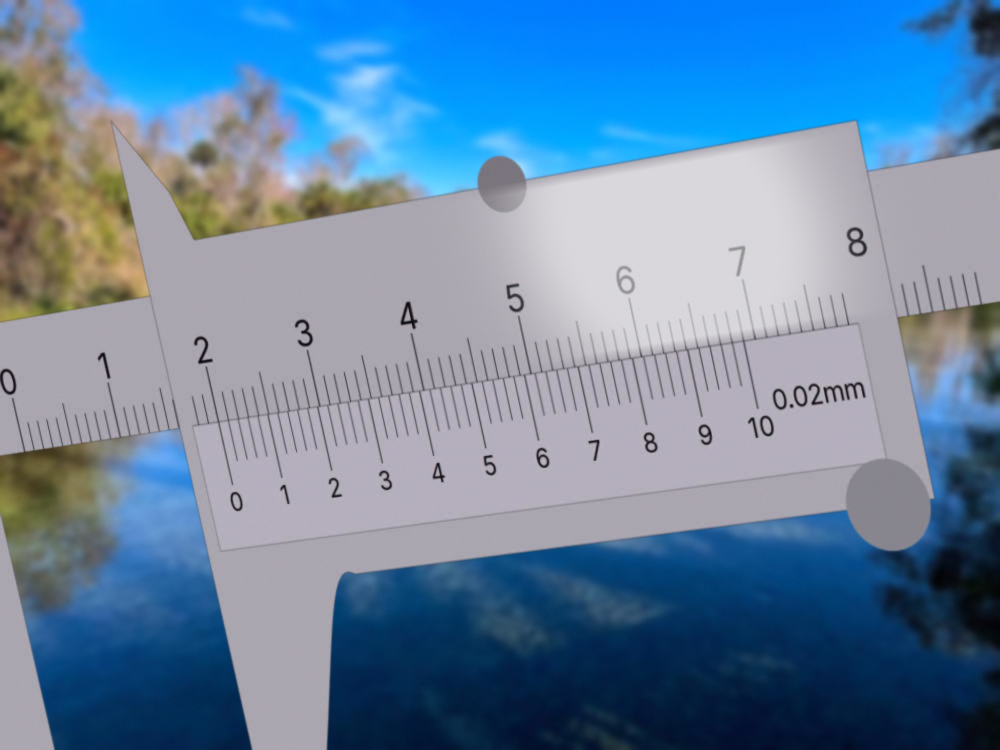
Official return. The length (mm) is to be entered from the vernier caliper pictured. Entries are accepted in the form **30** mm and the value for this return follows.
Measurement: **20.0** mm
